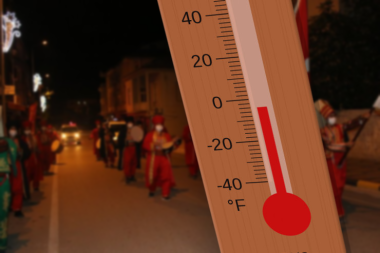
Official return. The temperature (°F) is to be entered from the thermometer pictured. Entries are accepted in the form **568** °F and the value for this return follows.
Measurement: **-4** °F
